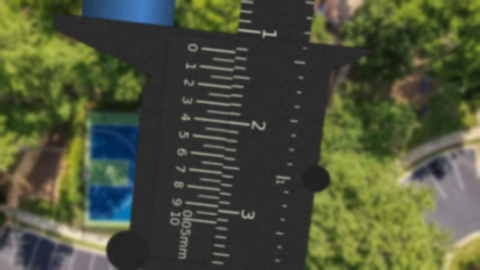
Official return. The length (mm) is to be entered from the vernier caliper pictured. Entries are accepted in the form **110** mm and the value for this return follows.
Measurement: **12.4** mm
